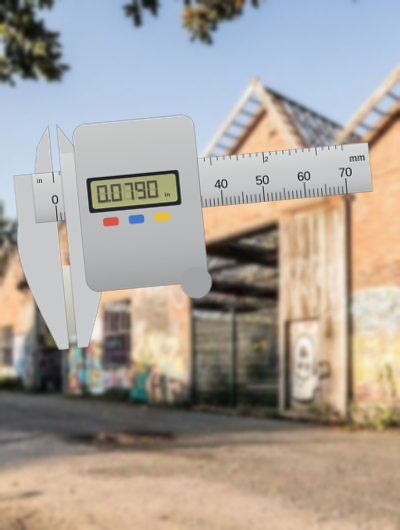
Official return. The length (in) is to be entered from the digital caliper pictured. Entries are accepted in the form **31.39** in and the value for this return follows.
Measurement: **0.0790** in
